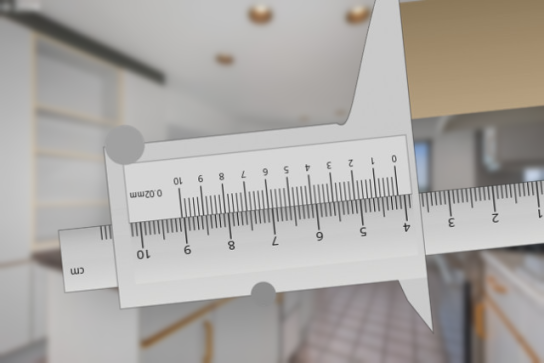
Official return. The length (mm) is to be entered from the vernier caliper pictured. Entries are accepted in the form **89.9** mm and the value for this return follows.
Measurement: **41.5** mm
